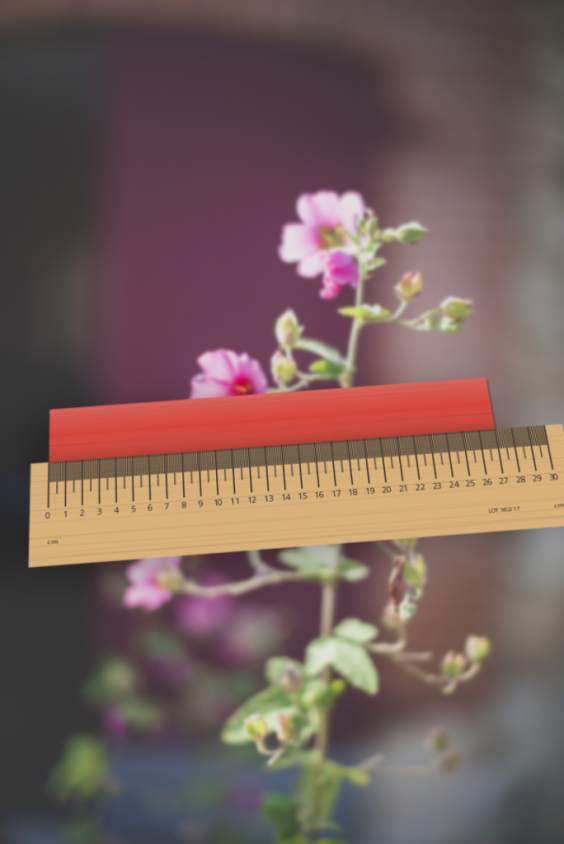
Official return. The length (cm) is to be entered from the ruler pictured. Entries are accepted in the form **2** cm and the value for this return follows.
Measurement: **27** cm
